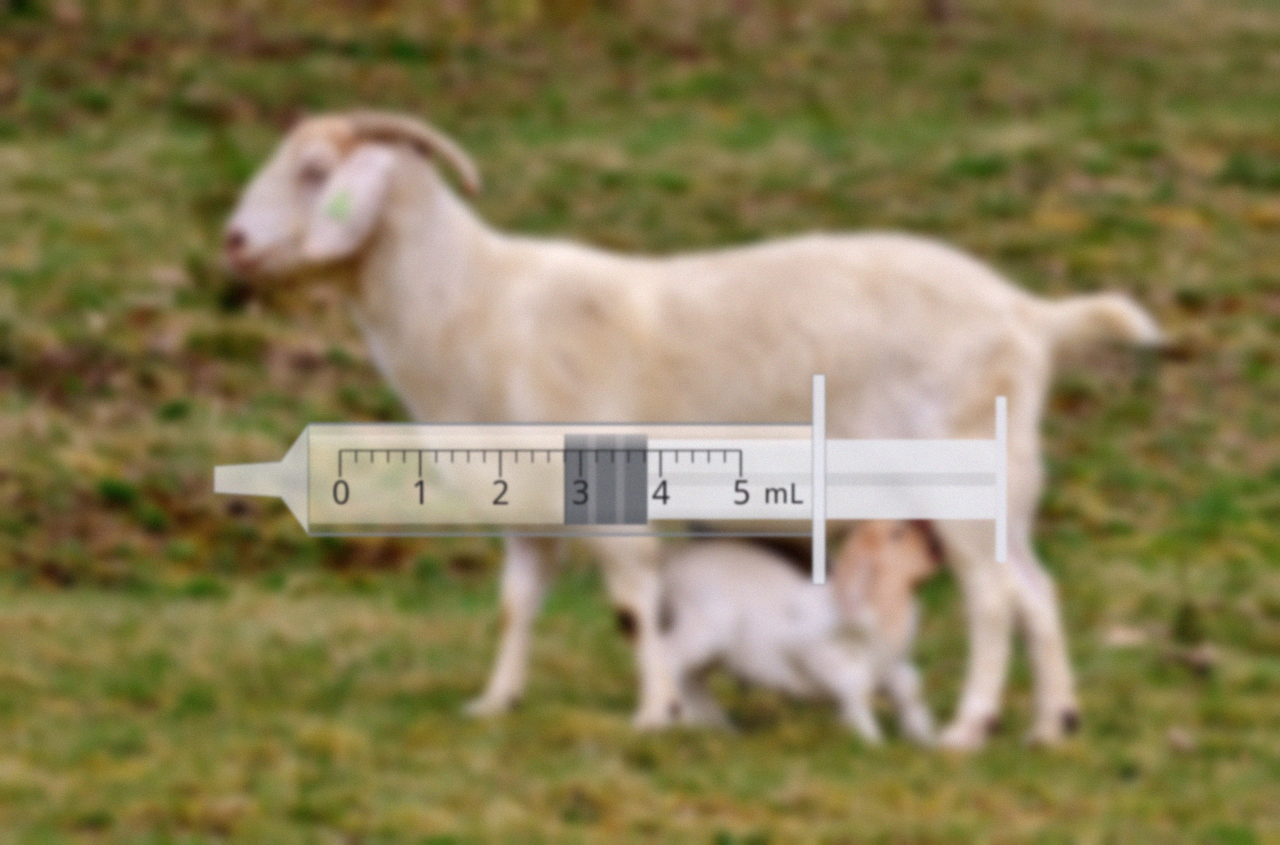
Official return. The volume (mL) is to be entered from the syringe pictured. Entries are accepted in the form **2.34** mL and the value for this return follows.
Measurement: **2.8** mL
